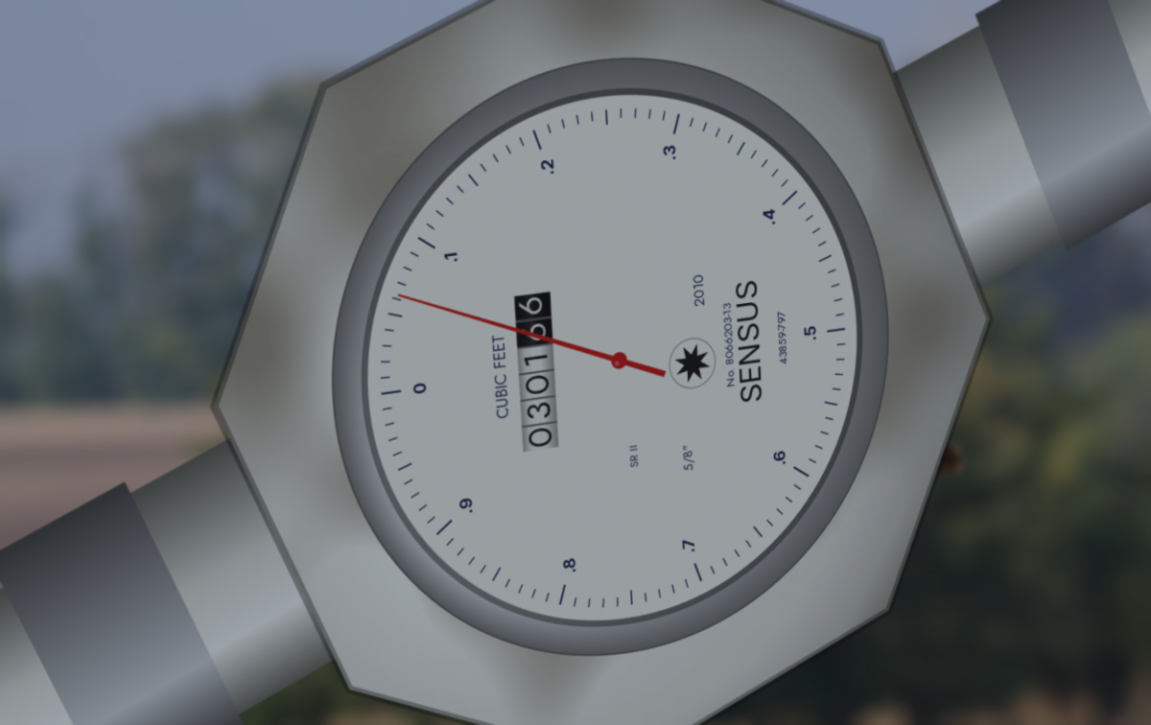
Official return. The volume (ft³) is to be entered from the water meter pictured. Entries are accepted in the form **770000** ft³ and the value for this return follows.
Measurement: **30166.06** ft³
